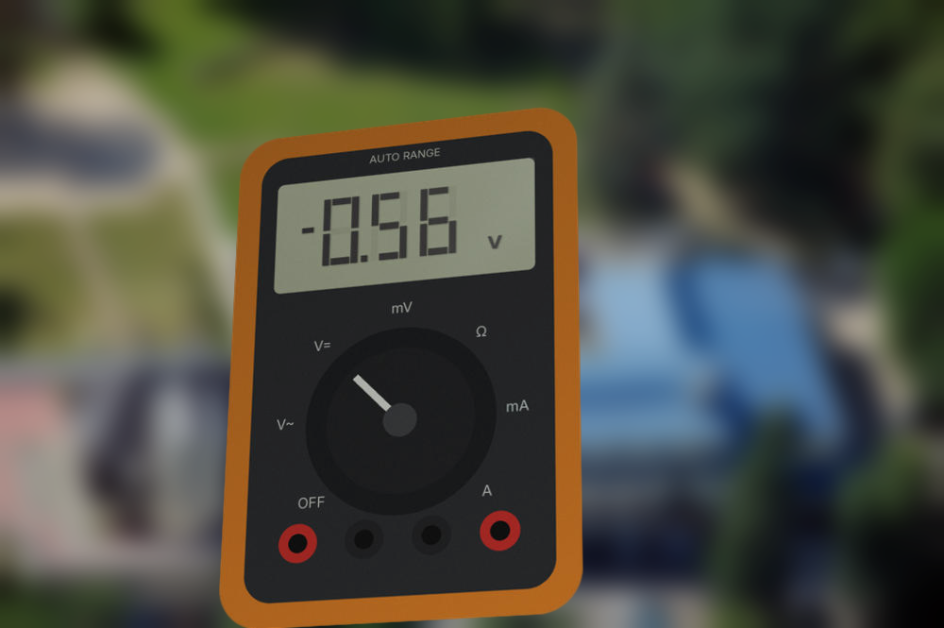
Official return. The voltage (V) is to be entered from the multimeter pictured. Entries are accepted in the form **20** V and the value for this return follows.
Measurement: **-0.56** V
